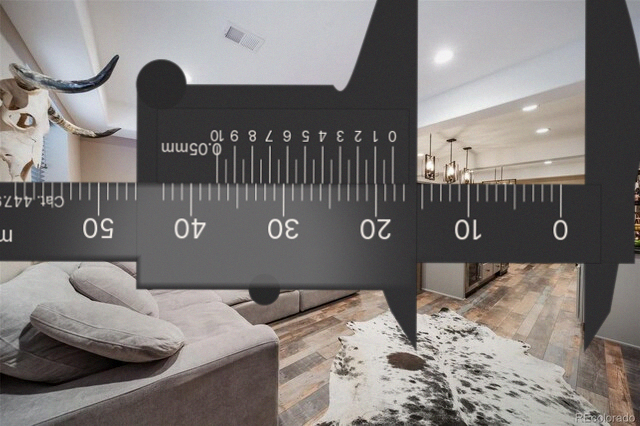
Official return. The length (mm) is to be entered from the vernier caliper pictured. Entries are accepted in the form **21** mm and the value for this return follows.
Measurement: **18.2** mm
